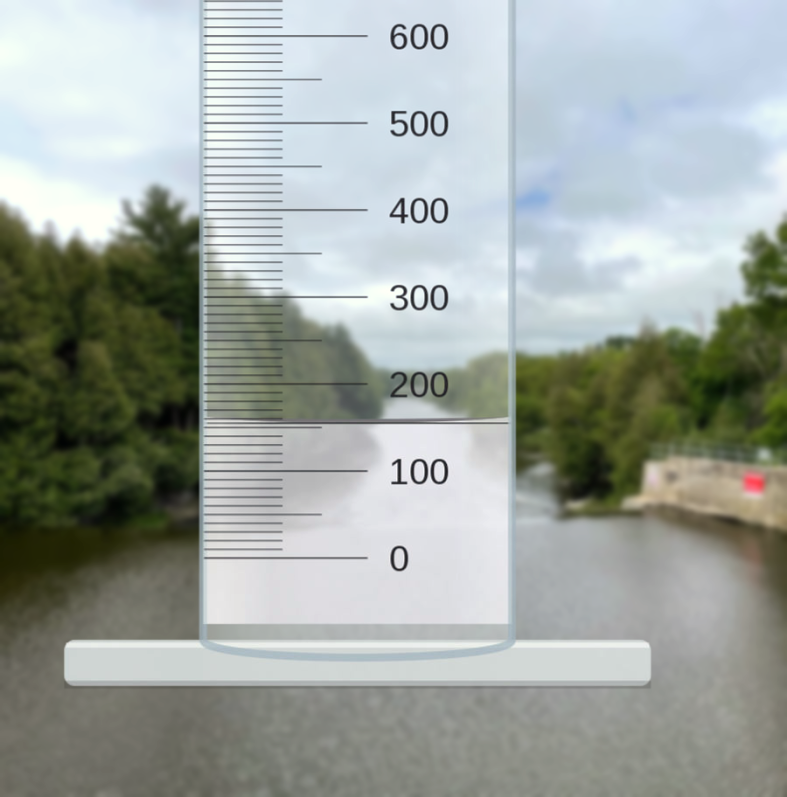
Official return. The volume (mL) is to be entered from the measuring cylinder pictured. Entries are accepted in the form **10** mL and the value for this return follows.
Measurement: **155** mL
